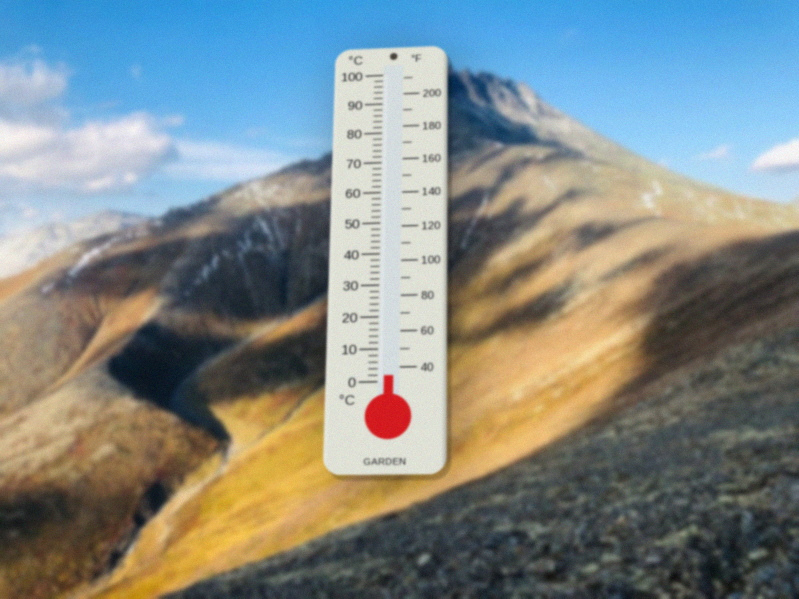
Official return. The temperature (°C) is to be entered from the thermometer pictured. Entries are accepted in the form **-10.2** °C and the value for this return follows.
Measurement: **2** °C
